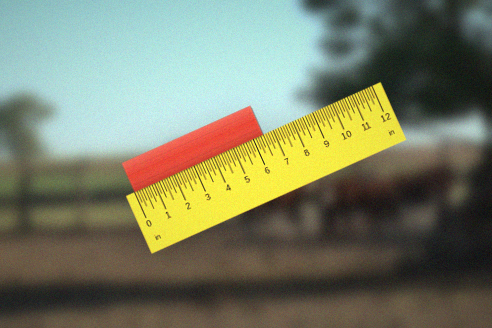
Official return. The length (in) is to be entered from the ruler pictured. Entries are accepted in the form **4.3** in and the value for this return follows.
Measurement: **6.5** in
